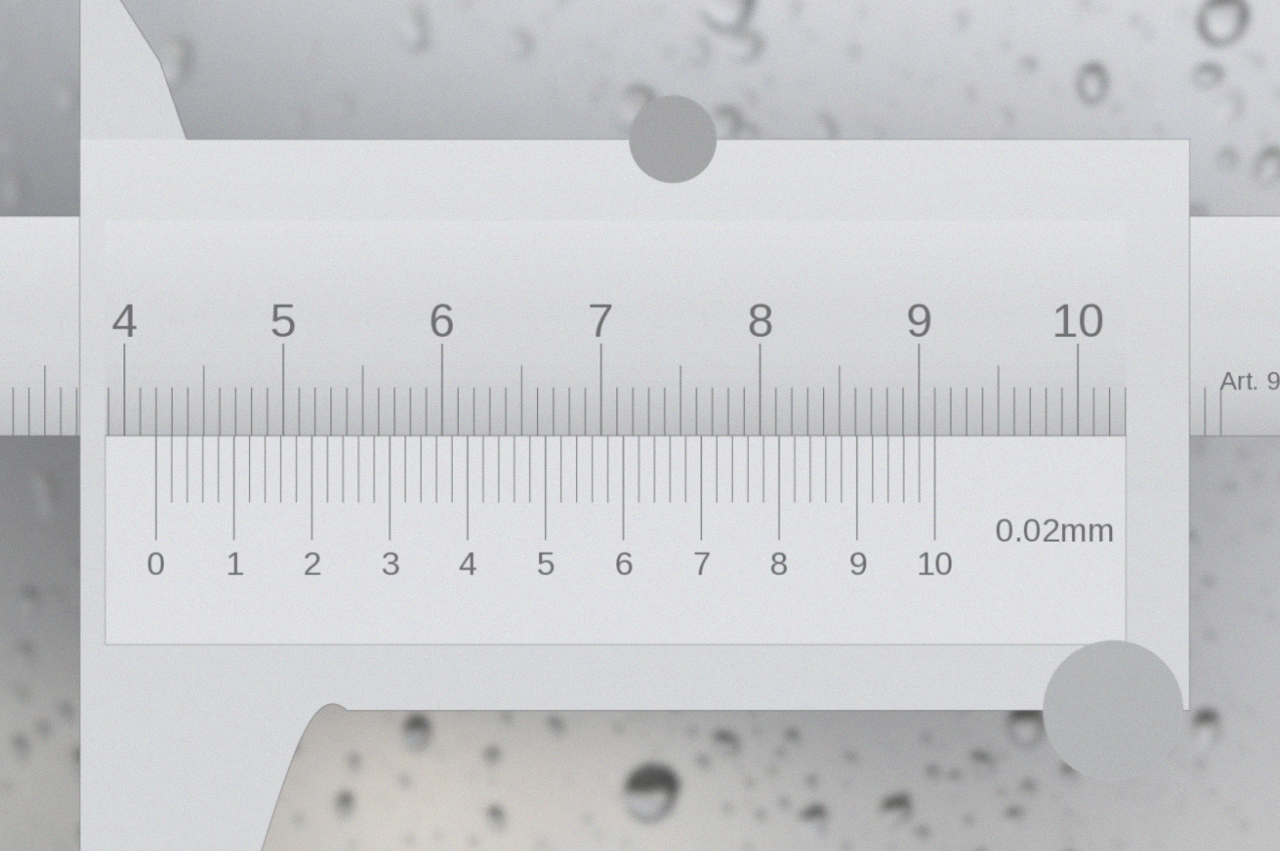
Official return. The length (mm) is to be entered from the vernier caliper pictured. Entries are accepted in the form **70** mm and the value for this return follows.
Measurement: **42.0** mm
